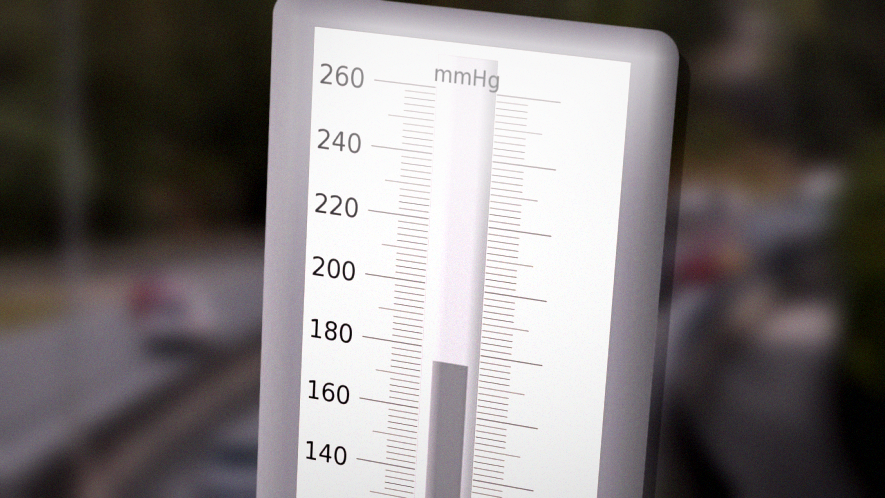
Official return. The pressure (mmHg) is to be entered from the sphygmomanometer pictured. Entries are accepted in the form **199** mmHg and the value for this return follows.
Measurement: **176** mmHg
